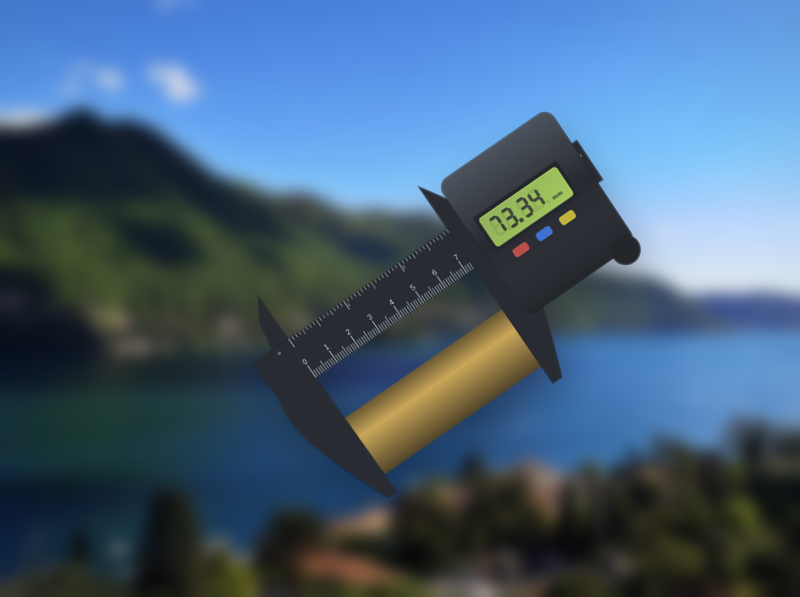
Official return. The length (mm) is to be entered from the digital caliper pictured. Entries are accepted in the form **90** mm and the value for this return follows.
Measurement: **73.34** mm
